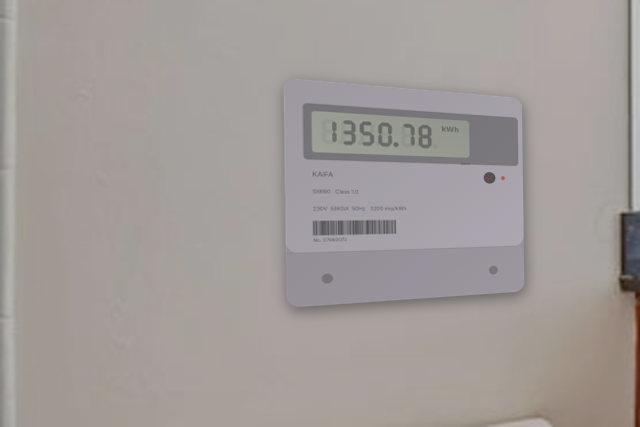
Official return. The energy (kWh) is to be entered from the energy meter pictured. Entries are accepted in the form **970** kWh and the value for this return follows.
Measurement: **1350.78** kWh
